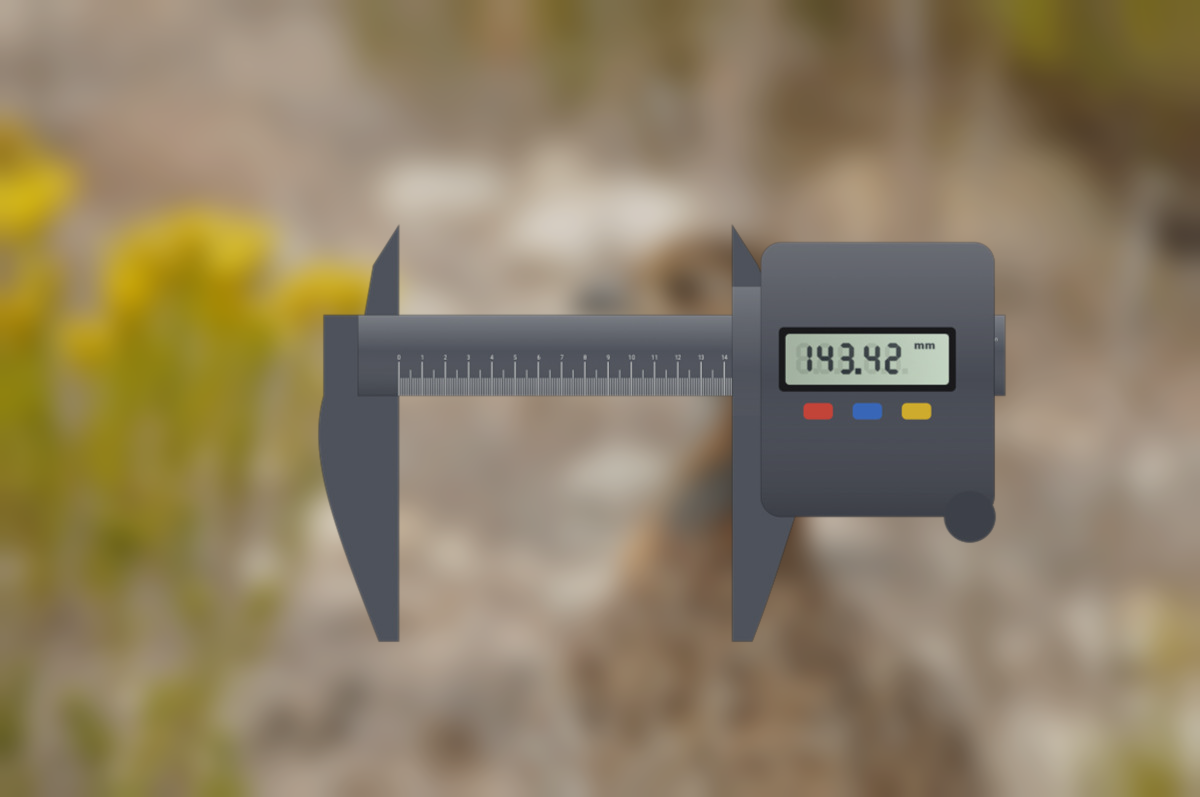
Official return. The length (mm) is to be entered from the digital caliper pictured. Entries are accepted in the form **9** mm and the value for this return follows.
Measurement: **143.42** mm
